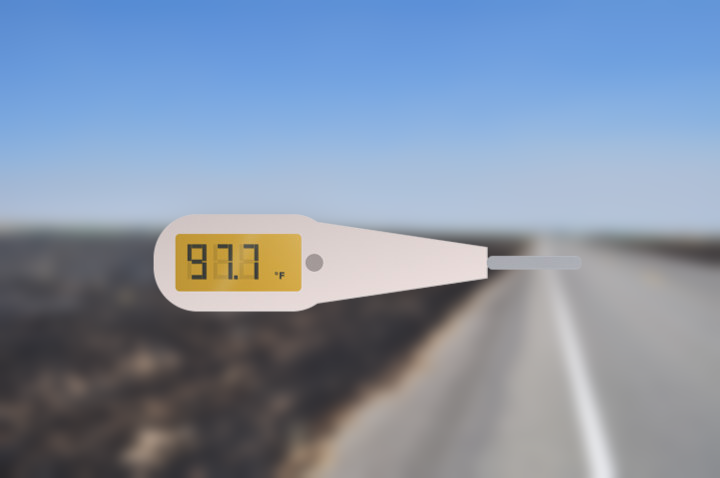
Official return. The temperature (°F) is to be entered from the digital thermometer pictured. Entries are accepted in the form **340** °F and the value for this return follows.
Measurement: **97.7** °F
